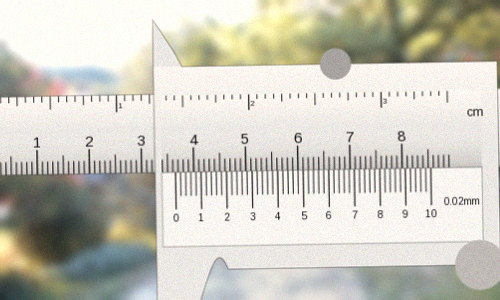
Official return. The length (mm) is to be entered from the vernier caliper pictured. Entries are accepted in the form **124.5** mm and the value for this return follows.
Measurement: **36.5** mm
